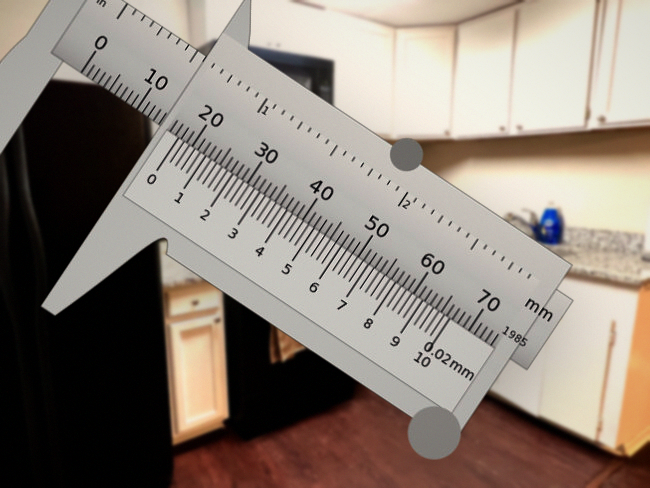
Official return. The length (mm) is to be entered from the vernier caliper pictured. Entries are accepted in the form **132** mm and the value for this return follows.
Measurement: **17.6** mm
